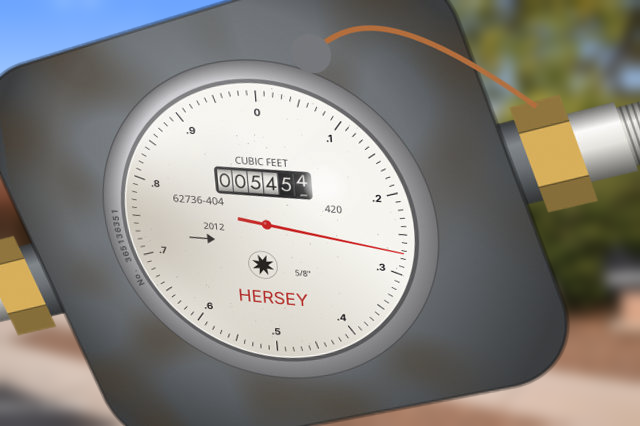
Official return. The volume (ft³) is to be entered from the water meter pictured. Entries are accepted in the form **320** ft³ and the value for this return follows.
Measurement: **5454.27** ft³
